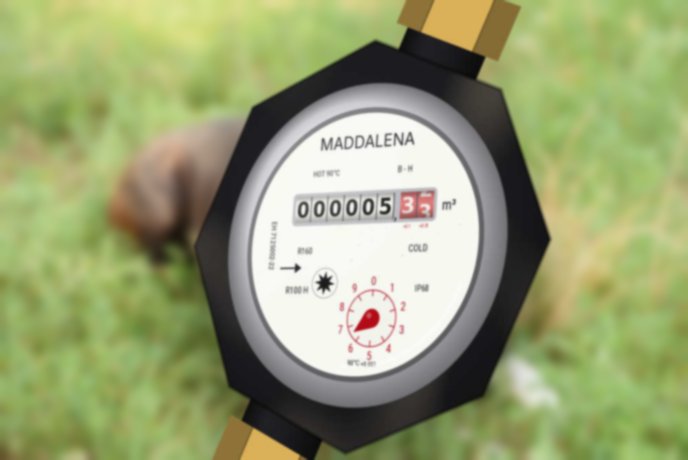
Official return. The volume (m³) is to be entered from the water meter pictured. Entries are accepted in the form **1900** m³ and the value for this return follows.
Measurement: **5.326** m³
